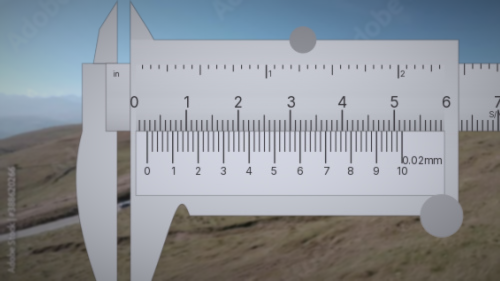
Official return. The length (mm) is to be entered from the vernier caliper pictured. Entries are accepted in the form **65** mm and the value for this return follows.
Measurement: **2.5** mm
